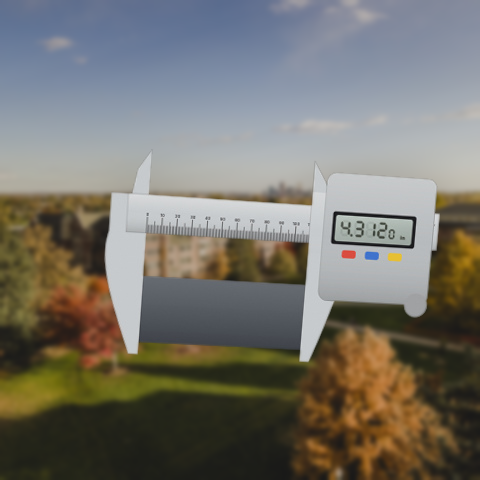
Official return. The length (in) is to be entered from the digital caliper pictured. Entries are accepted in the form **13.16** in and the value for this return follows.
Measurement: **4.3120** in
